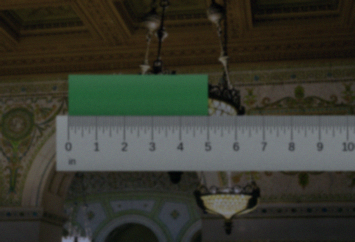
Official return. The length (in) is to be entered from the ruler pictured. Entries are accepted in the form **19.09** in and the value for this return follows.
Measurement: **5** in
